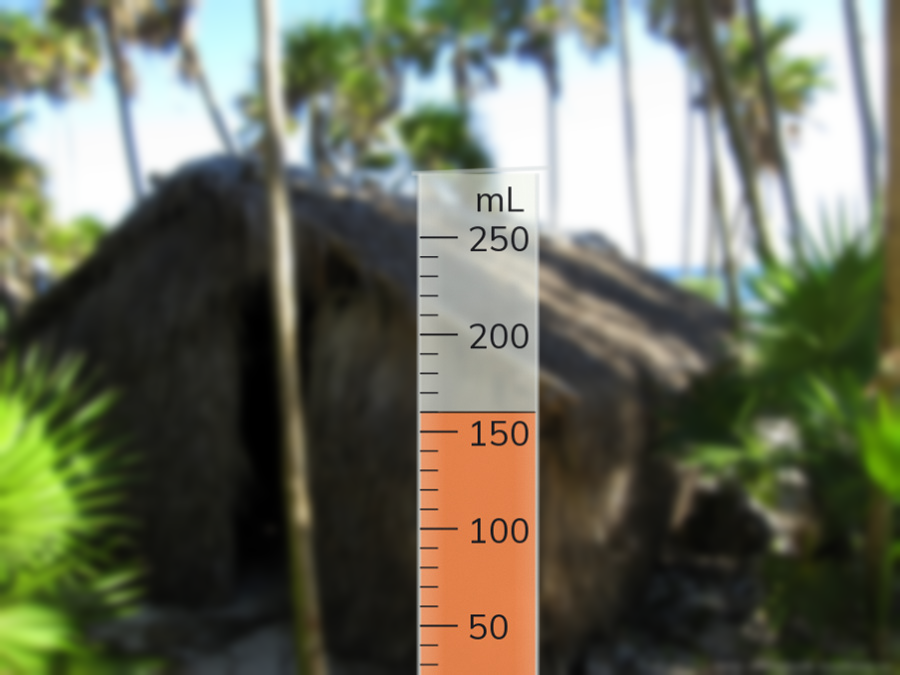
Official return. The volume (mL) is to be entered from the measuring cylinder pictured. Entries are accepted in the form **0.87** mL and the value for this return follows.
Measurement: **160** mL
